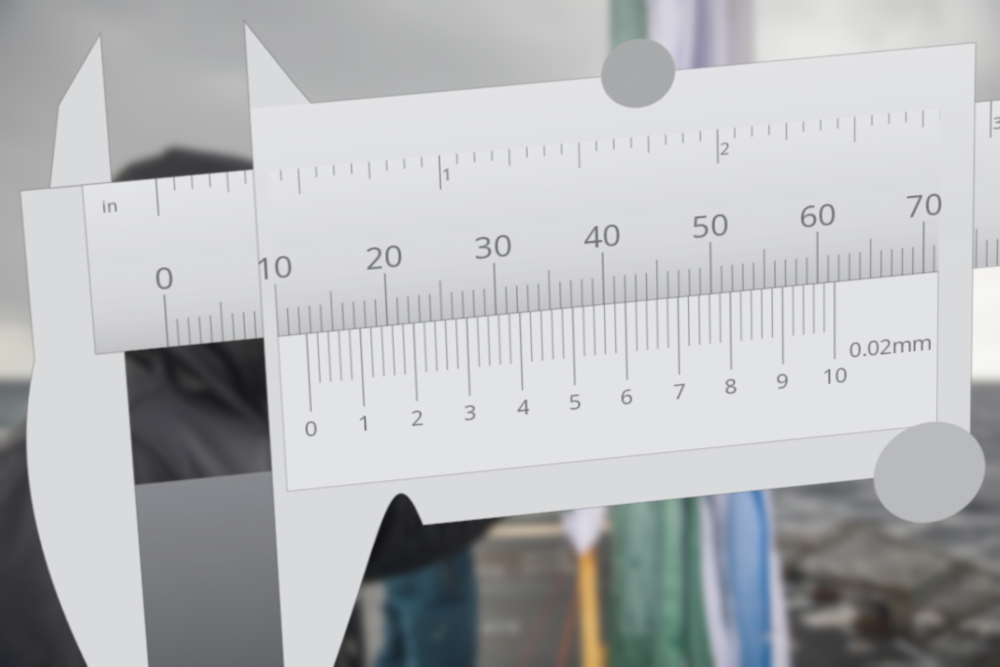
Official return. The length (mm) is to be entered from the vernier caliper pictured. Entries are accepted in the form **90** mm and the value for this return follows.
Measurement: **12.6** mm
